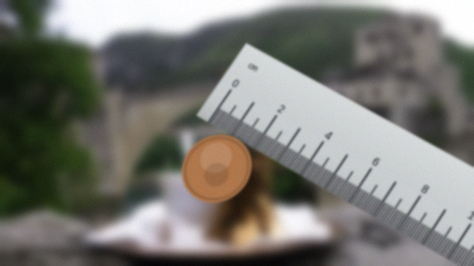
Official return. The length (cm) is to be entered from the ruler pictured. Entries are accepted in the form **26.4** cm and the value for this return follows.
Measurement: **2.5** cm
